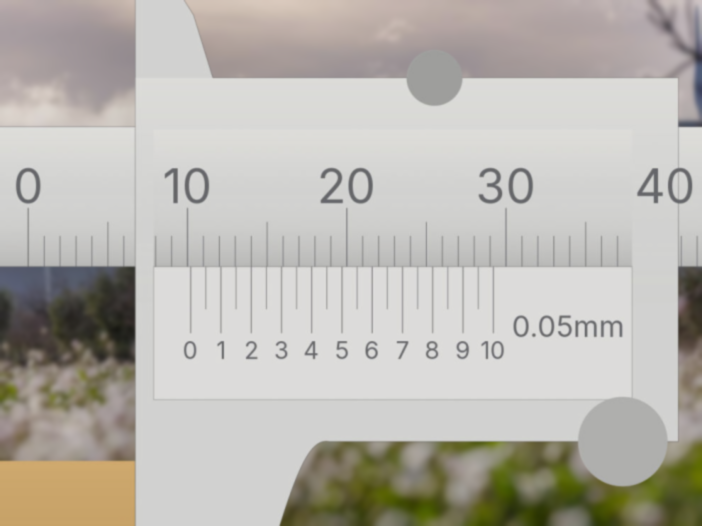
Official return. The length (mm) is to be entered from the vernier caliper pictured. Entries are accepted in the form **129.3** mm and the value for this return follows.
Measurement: **10.2** mm
